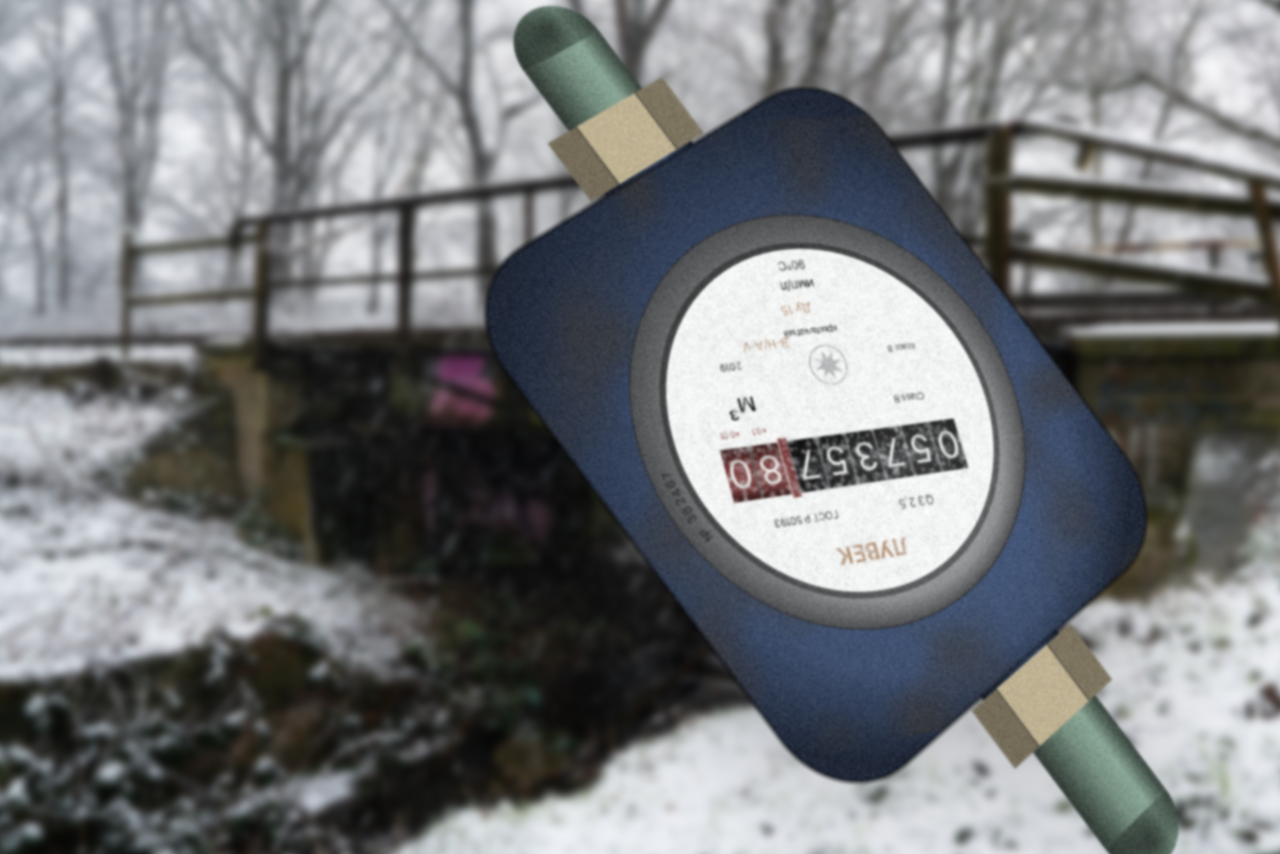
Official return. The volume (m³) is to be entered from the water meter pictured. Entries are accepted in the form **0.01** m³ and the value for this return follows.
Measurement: **57357.80** m³
